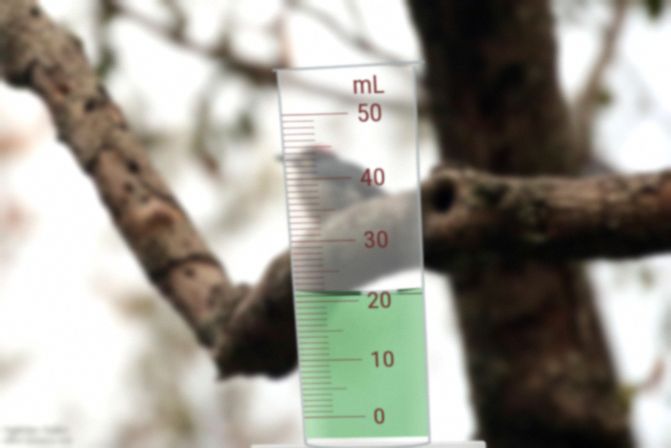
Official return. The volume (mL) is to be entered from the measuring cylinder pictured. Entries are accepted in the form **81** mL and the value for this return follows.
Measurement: **21** mL
